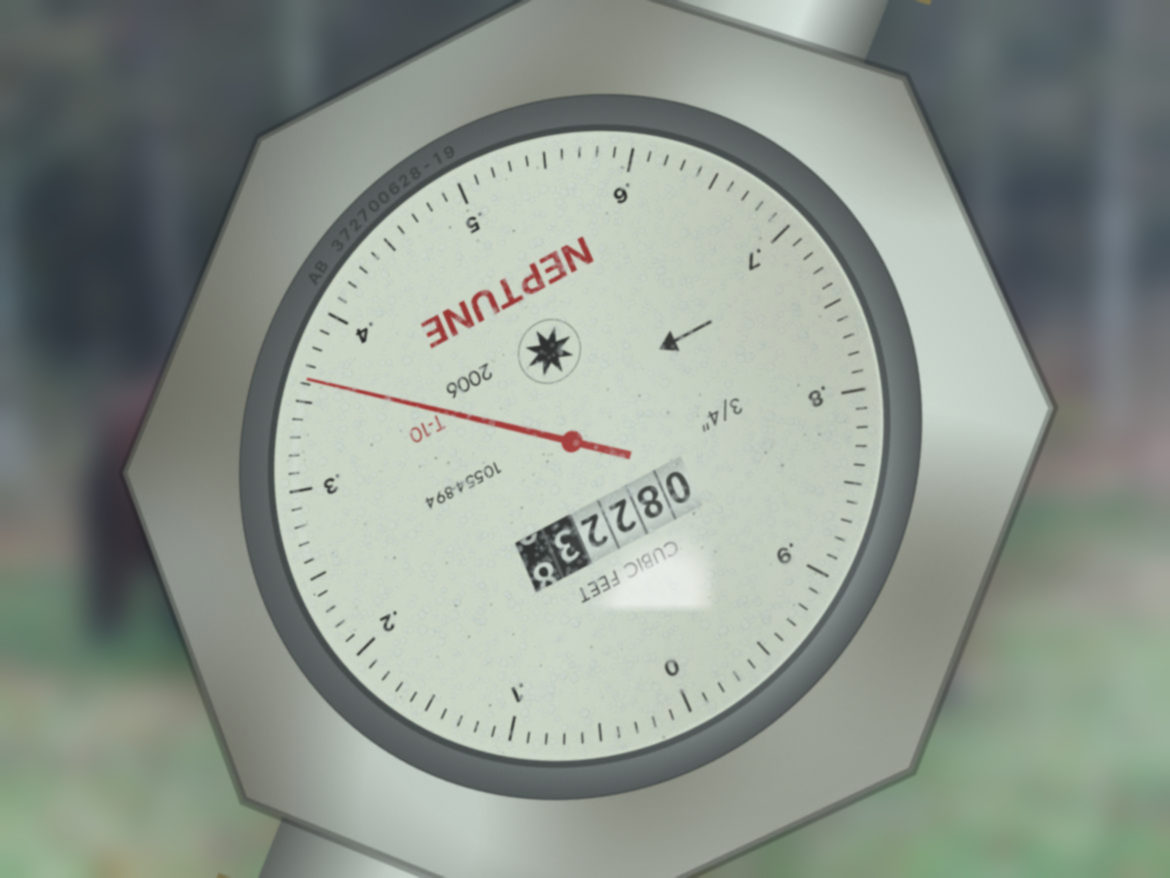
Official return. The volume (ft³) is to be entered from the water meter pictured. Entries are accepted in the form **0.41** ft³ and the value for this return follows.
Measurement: **82238.36** ft³
